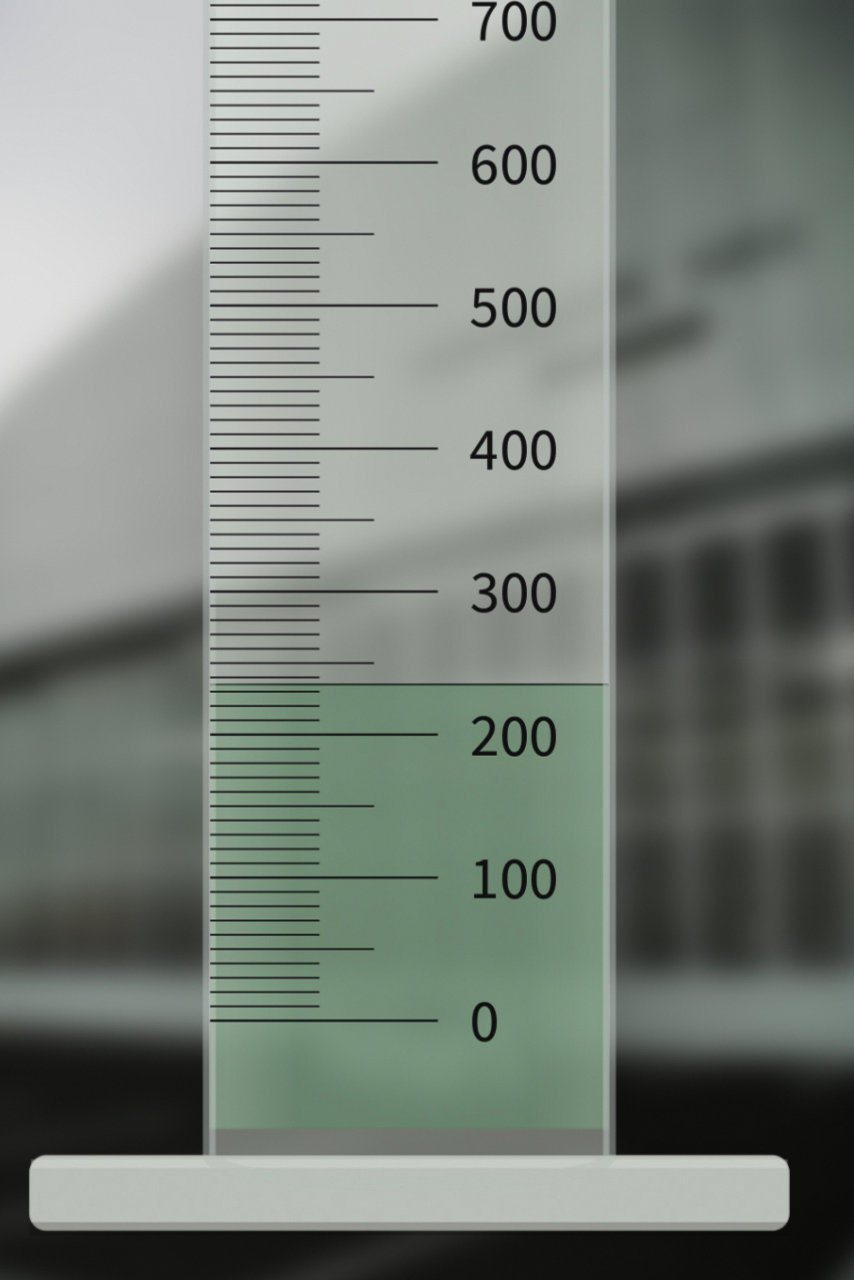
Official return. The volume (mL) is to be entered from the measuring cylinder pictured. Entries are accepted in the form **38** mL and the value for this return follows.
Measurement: **235** mL
